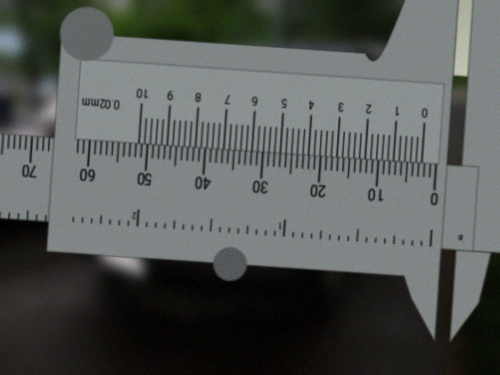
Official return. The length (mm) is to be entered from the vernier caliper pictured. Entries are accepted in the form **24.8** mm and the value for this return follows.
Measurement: **2.5** mm
